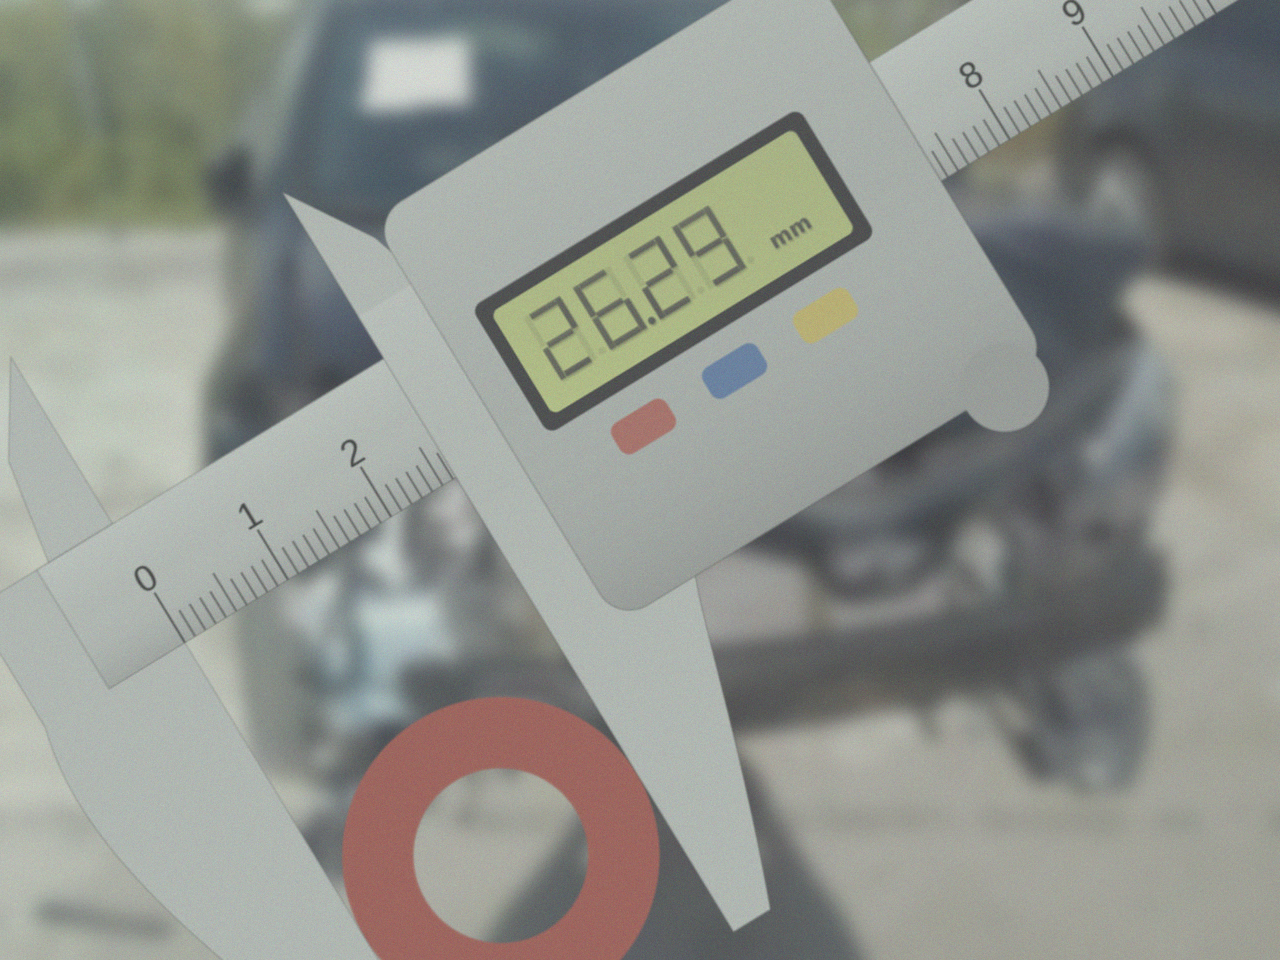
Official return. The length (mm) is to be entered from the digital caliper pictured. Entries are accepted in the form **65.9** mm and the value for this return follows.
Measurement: **26.29** mm
